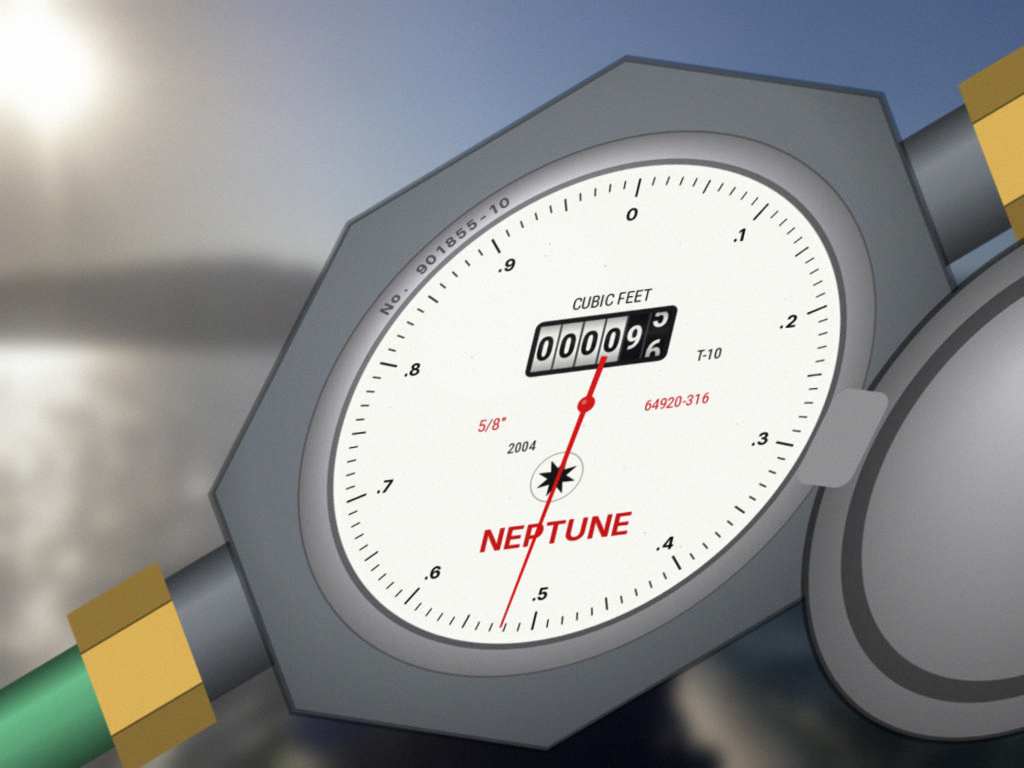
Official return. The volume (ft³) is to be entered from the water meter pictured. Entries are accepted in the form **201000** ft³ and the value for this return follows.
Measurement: **95.52** ft³
